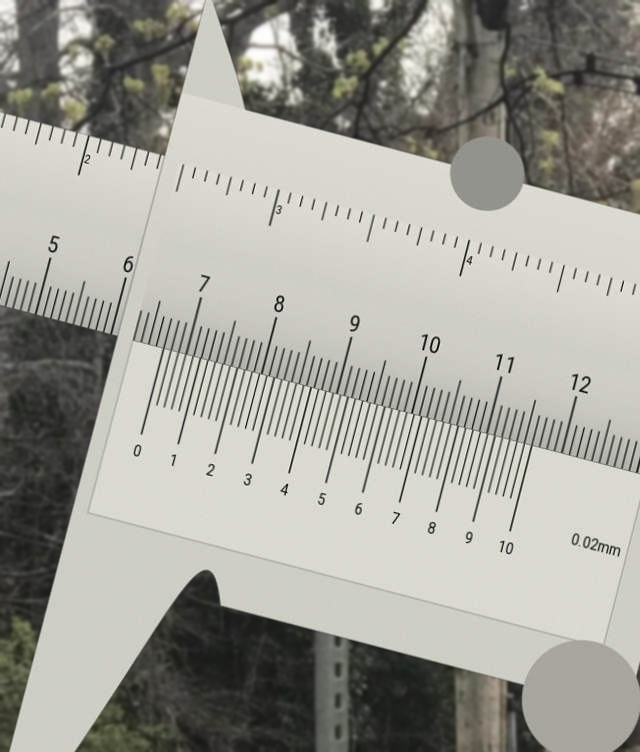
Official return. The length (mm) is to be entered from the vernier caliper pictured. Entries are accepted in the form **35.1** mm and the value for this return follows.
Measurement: **67.0** mm
